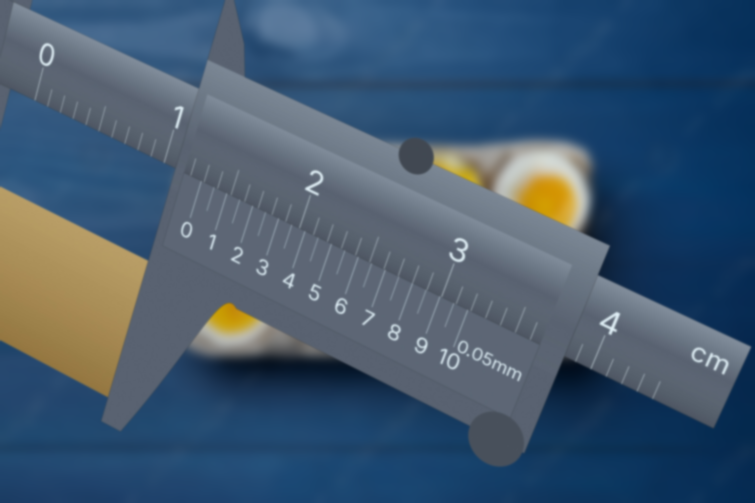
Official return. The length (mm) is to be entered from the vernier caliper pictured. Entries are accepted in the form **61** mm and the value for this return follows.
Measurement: **12.8** mm
